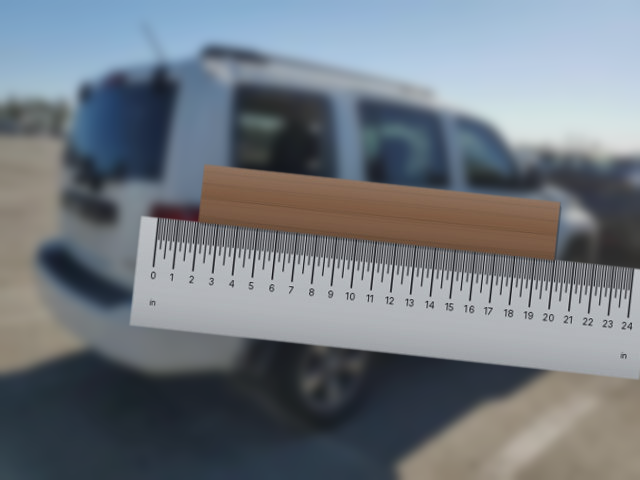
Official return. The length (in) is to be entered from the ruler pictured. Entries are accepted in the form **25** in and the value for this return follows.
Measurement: **18** in
